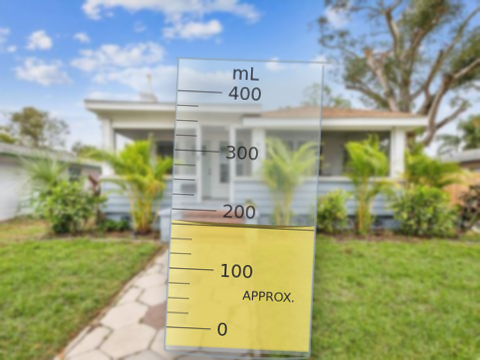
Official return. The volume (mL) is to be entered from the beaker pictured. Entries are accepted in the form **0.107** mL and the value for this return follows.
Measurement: **175** mL
